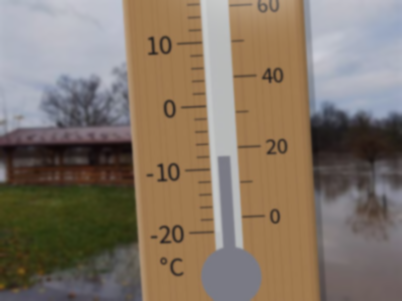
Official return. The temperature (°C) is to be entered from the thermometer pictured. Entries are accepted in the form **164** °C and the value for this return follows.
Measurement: **-8** °C
